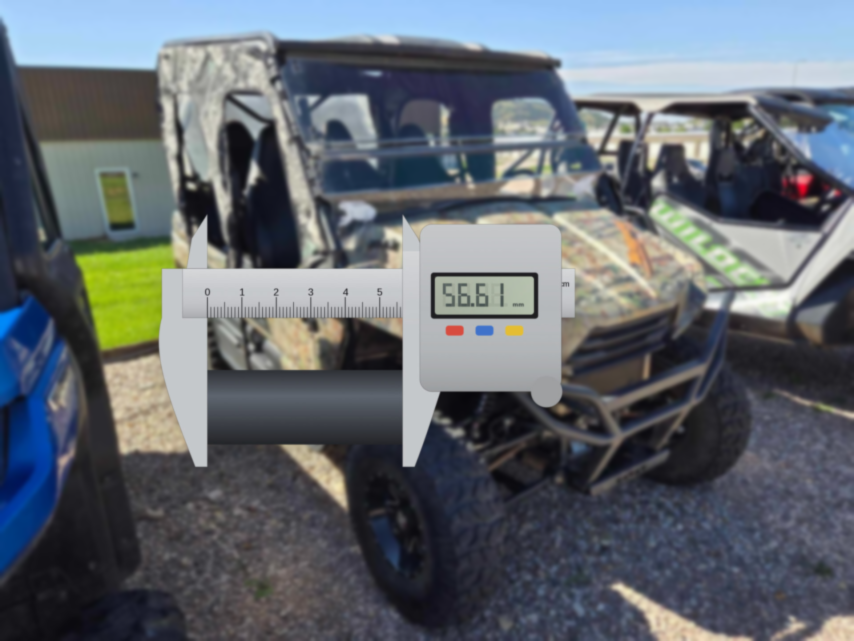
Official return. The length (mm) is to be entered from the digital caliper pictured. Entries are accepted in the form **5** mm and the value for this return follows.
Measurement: **56.61** mm
